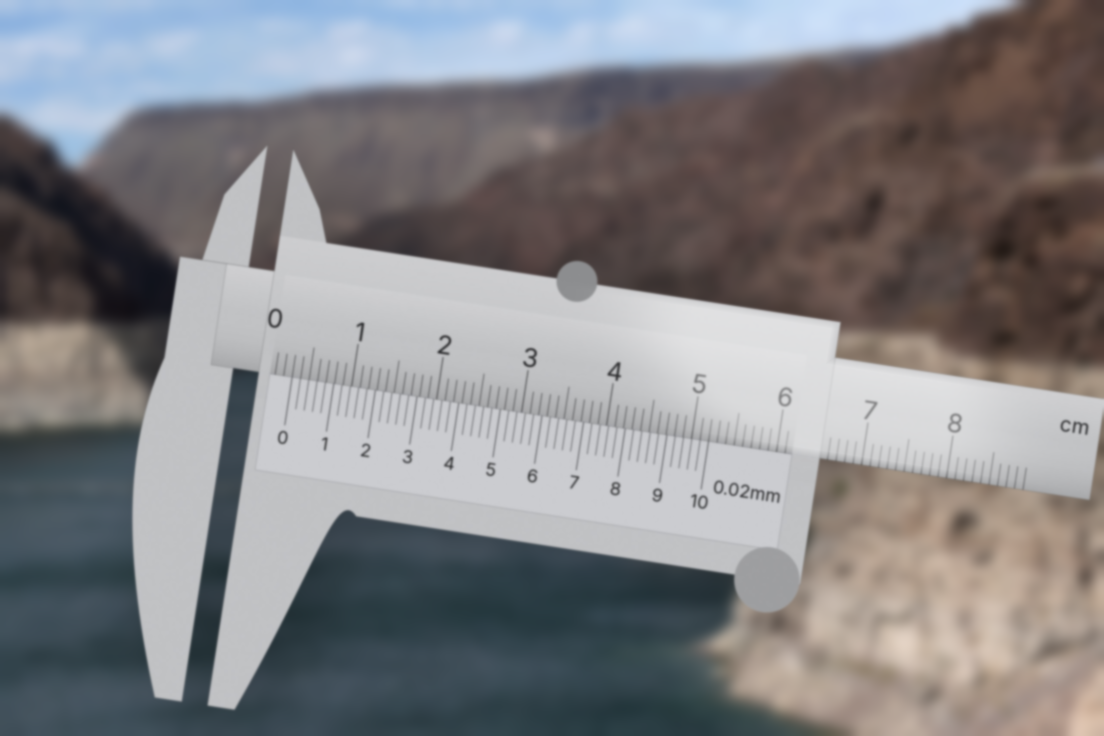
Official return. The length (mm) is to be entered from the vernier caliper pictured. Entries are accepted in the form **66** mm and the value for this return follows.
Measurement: **3.0** mm
